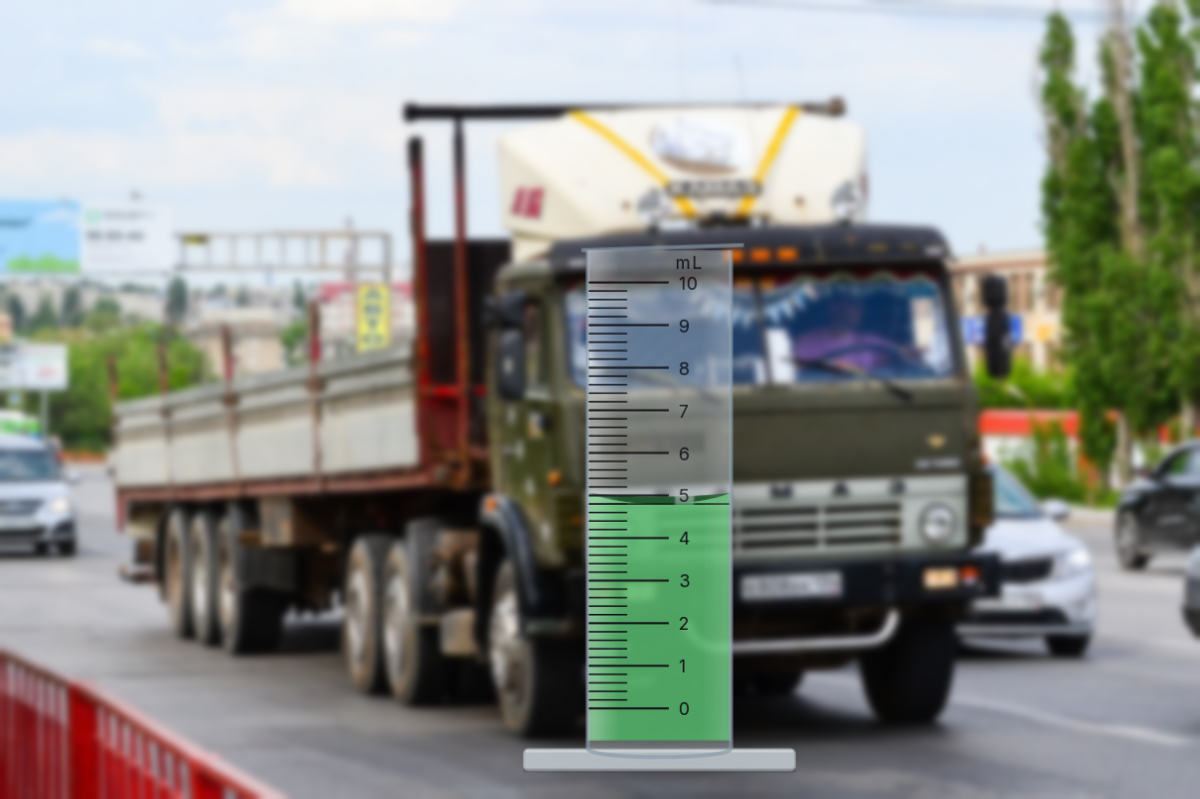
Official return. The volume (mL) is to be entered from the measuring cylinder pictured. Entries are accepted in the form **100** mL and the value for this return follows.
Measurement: **4.8** mL
